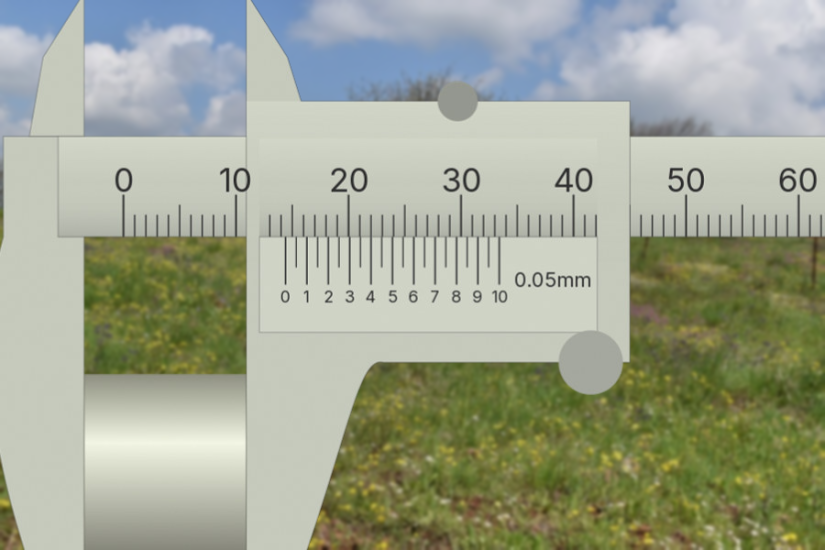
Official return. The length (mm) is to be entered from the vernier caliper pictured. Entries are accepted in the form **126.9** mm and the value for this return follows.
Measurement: **14.4** mm
